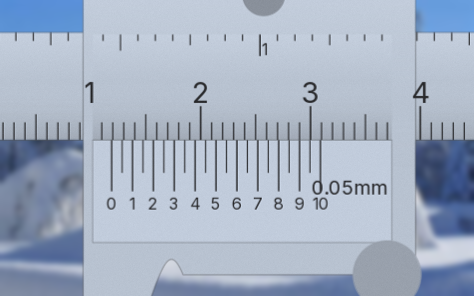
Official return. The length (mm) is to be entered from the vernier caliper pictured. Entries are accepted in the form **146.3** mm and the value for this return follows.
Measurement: **11.9** mm
